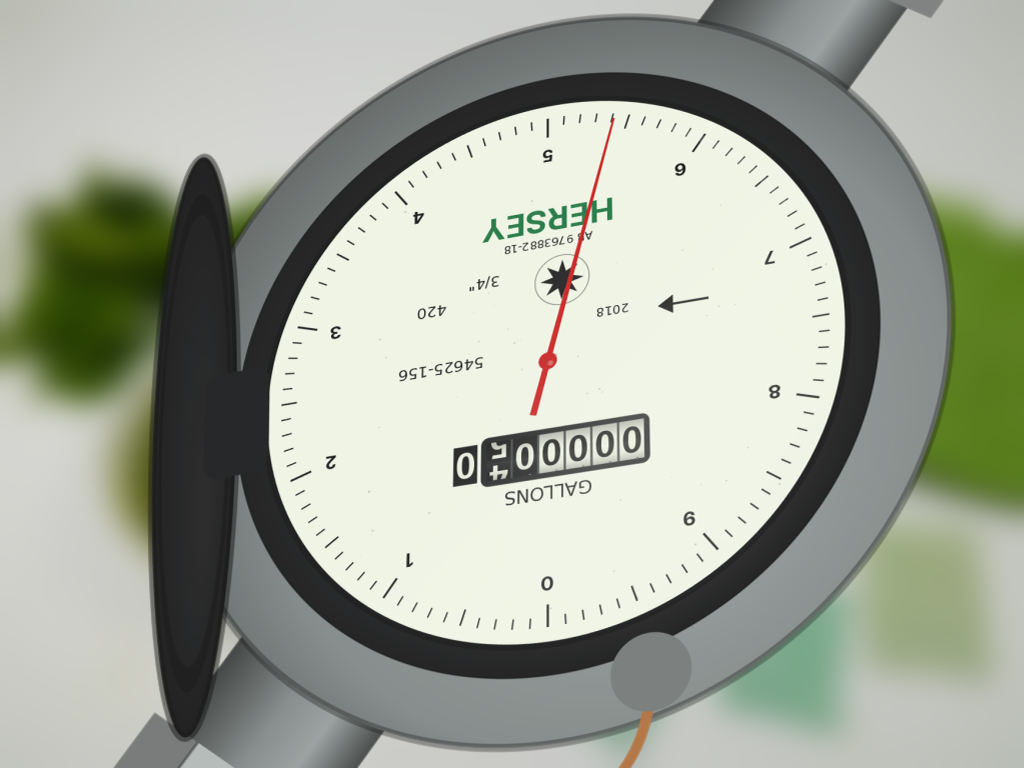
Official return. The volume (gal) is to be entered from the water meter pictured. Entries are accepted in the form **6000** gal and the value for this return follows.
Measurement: **45.4** gal
